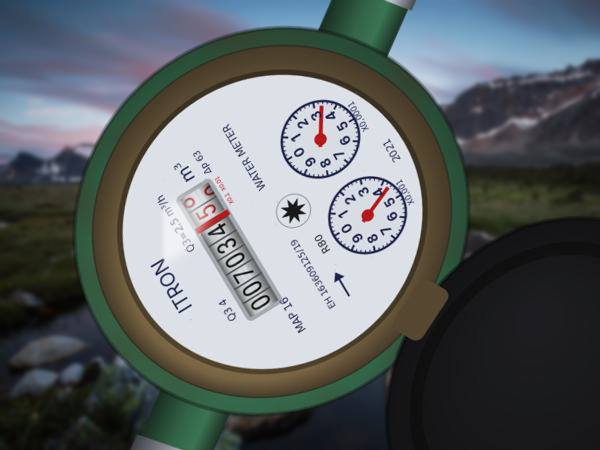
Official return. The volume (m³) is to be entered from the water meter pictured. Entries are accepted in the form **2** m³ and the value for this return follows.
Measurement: **7034.5843** m³
